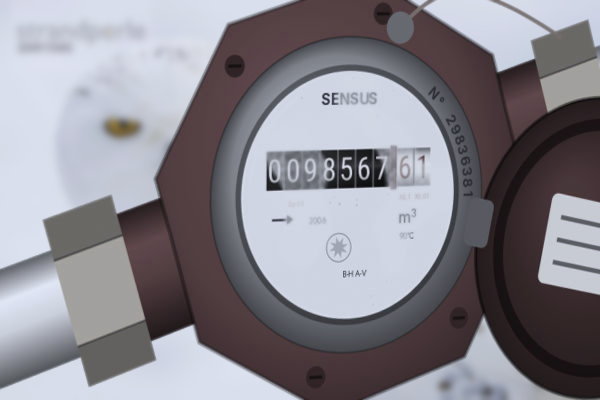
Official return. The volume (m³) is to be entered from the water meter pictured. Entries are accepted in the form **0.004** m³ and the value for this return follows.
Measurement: **98567.61** m³
